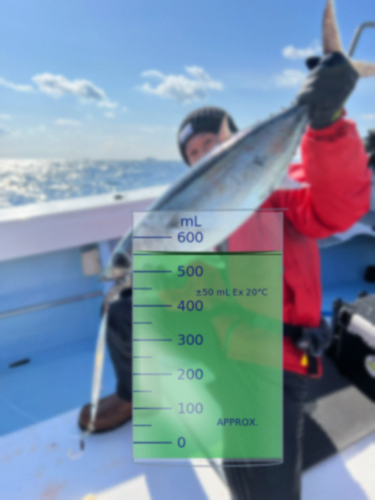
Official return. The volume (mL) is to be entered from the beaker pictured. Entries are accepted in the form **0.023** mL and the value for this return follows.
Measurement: **550** mL
